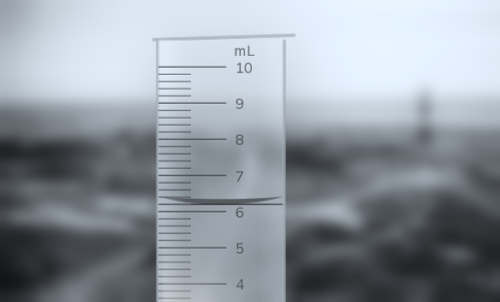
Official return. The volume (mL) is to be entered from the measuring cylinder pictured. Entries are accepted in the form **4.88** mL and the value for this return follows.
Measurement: **6.2** mL
